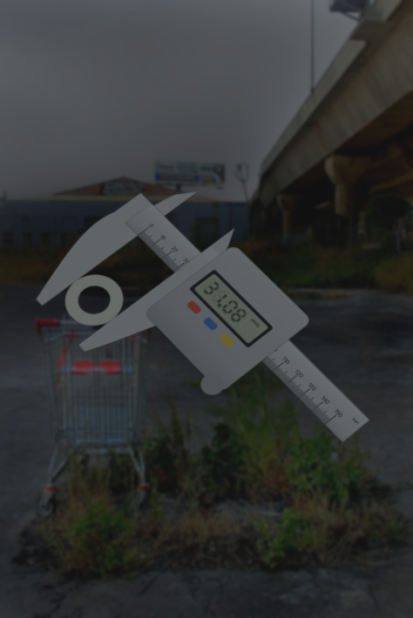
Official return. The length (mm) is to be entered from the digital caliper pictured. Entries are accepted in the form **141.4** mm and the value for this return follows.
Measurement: **31.08** mm
